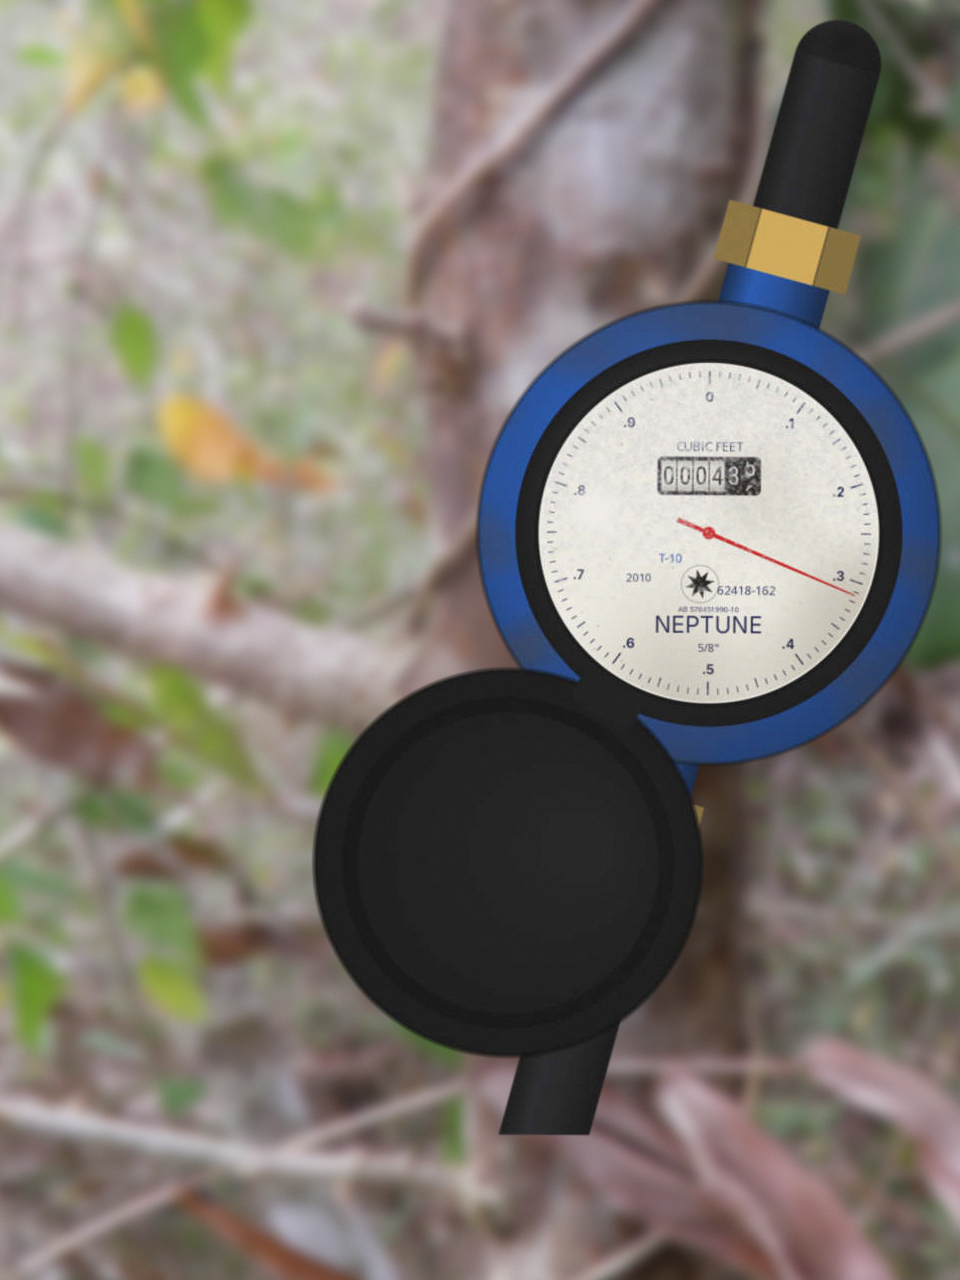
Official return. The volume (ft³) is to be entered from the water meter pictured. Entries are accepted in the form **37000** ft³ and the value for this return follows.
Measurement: **435.31** ft³
